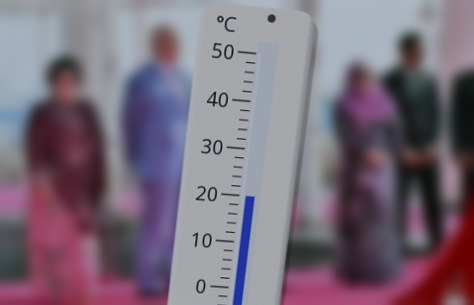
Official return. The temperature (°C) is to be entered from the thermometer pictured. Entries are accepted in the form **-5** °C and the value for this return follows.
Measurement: **20** °C
